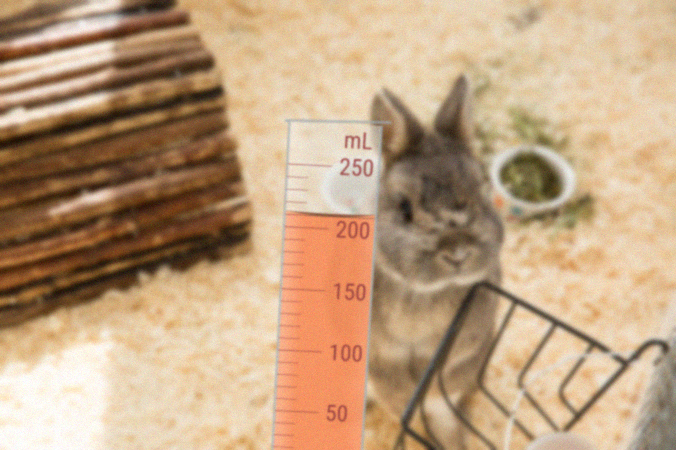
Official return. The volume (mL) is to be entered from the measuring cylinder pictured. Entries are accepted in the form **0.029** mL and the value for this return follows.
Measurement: **210** mL
